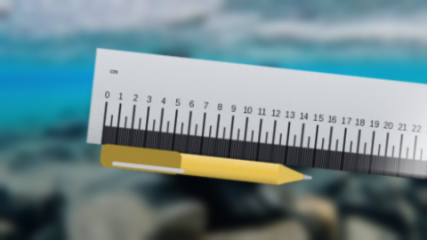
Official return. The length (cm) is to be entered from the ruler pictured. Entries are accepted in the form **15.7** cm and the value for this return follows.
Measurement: **15** cm
